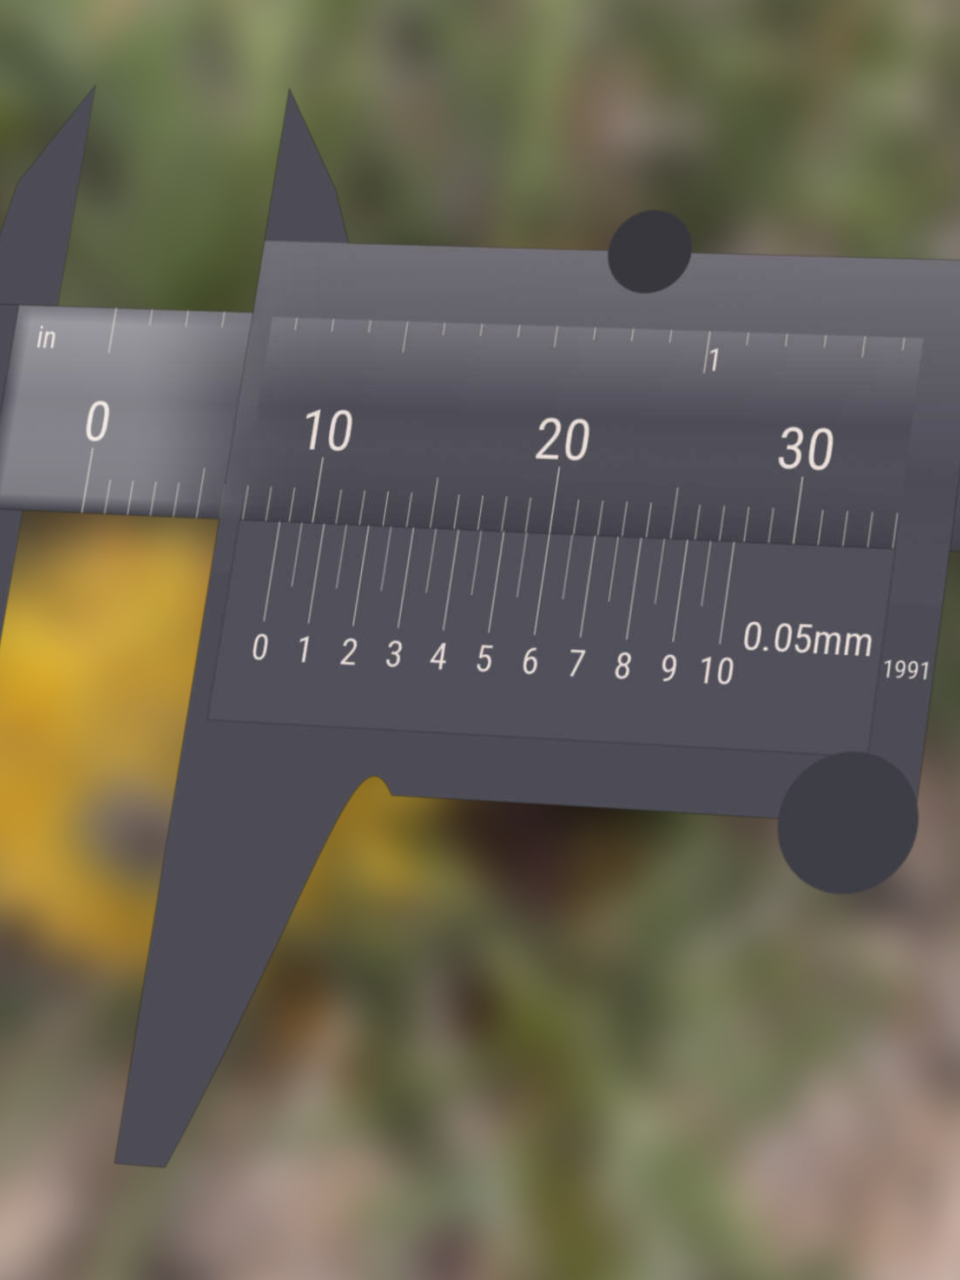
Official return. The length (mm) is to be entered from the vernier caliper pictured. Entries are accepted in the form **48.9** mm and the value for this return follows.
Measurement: **8.6** mm
